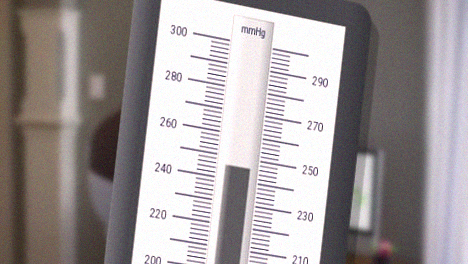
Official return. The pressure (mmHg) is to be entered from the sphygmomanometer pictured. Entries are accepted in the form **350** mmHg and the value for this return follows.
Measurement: **246** mmHg
